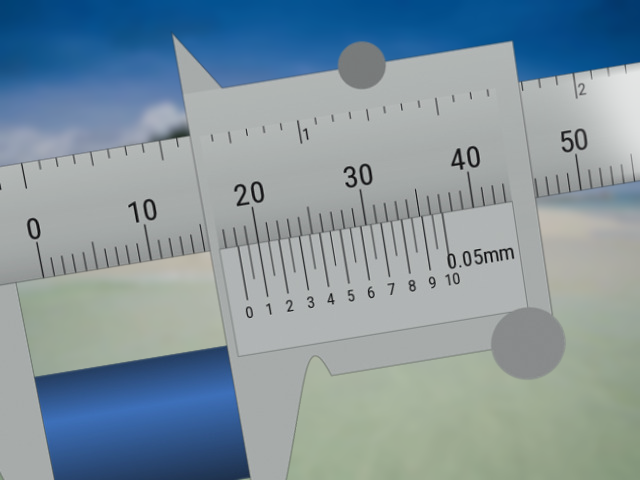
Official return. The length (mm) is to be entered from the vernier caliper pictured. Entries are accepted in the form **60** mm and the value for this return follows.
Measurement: **18.1** mm
